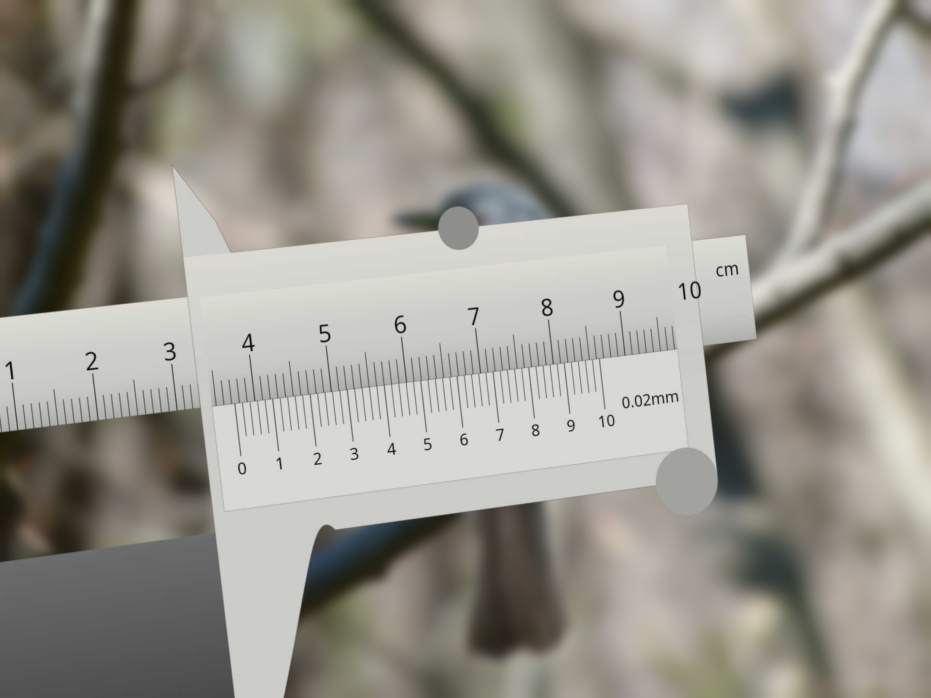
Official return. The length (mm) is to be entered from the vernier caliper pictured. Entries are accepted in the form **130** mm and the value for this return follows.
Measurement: **37.4** mm
